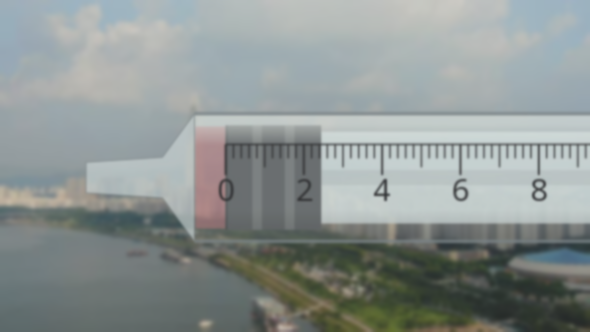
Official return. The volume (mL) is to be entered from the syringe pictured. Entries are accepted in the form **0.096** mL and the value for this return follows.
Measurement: **0** mL
